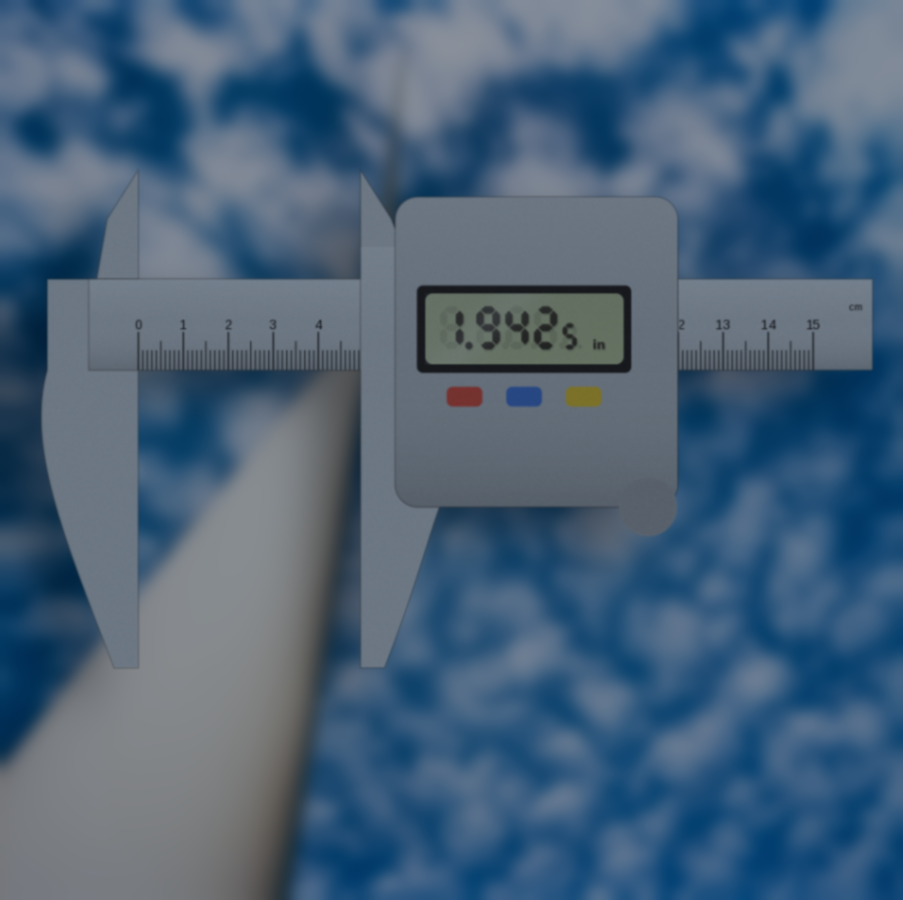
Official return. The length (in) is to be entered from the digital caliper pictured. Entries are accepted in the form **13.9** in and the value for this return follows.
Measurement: **1.9425** in
